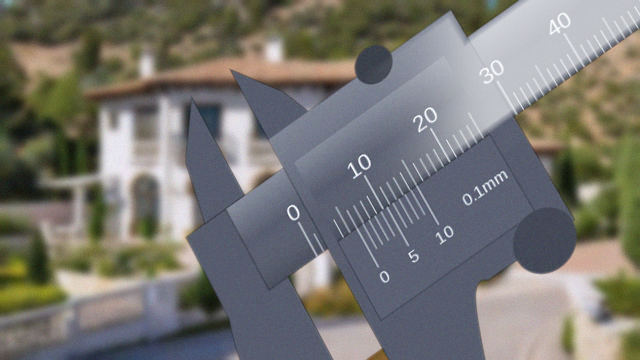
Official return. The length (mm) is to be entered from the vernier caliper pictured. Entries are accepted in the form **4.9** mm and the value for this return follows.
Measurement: **6.0** mm
